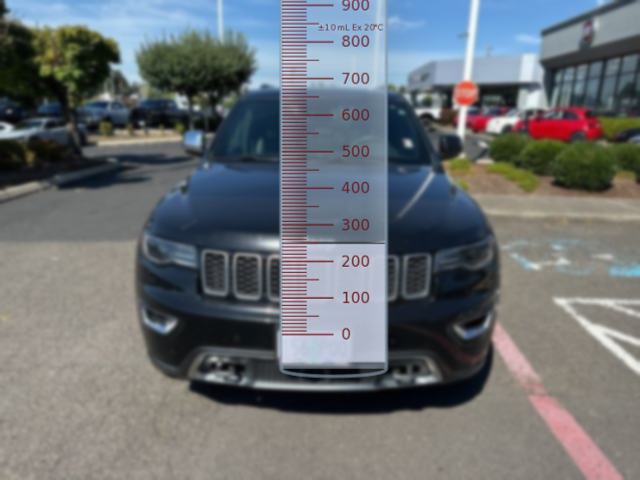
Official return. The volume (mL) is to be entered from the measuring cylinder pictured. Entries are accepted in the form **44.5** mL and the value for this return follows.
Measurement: **250** mL
